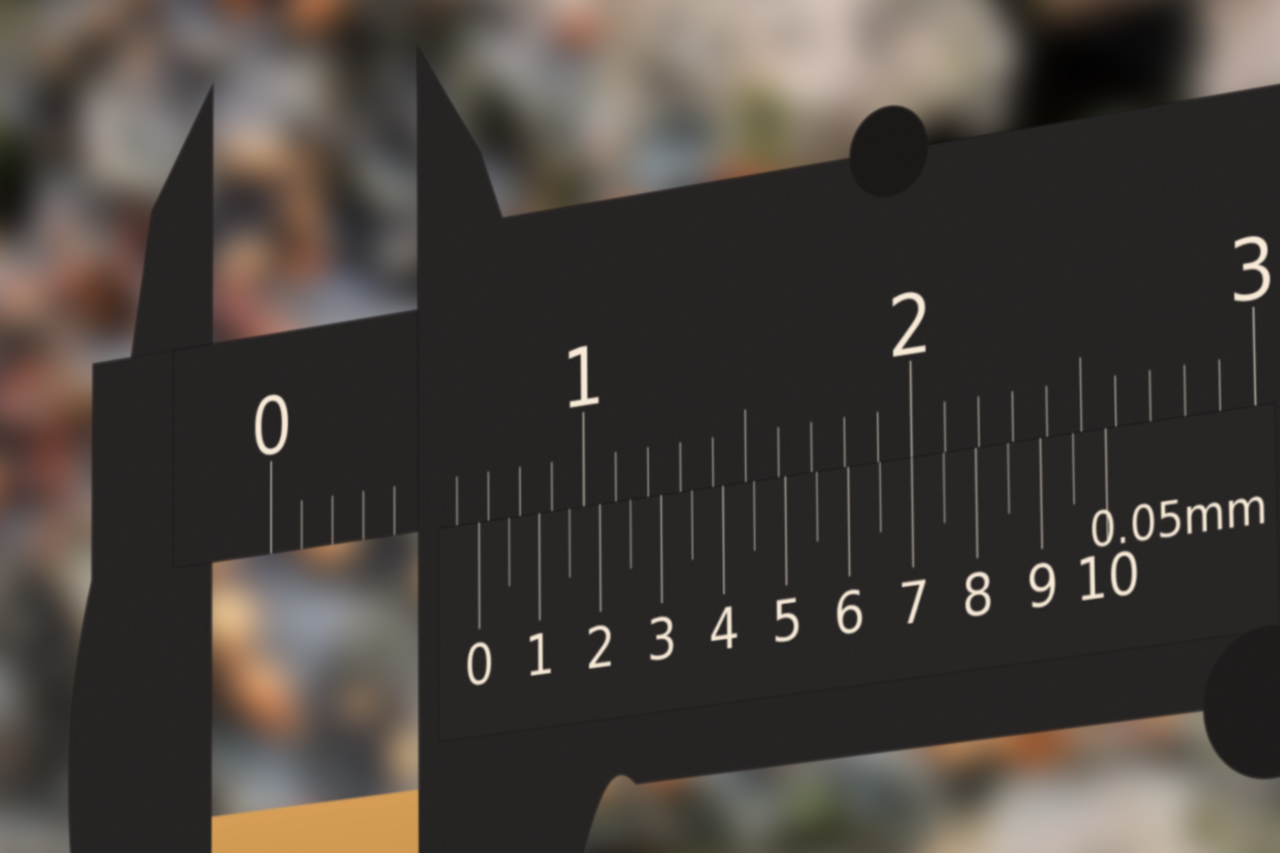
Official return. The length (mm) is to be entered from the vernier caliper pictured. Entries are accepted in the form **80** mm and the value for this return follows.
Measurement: **6.70** mm
